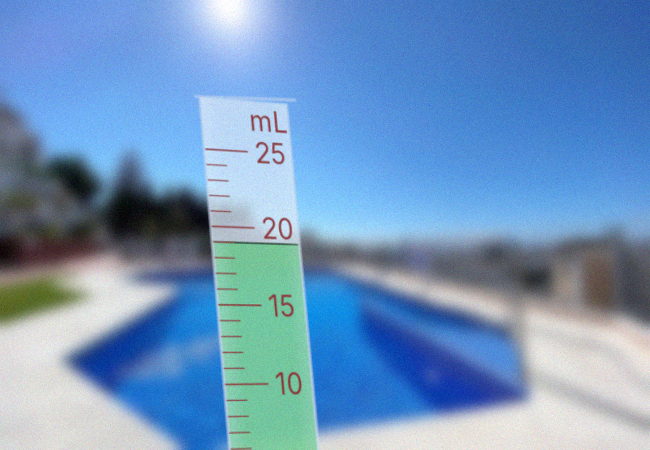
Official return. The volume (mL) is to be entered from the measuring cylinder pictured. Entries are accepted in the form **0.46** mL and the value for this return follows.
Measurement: **19** mL
